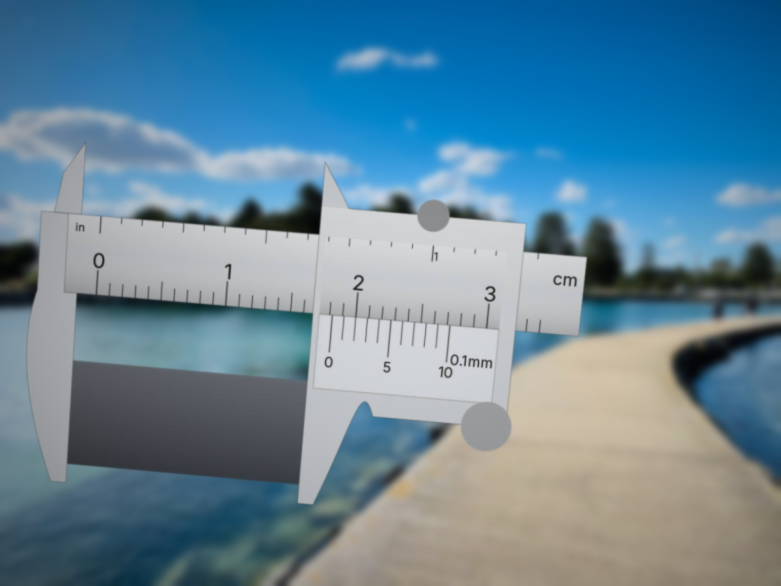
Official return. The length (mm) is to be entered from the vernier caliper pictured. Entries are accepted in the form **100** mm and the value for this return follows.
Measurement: **18.2** mm
